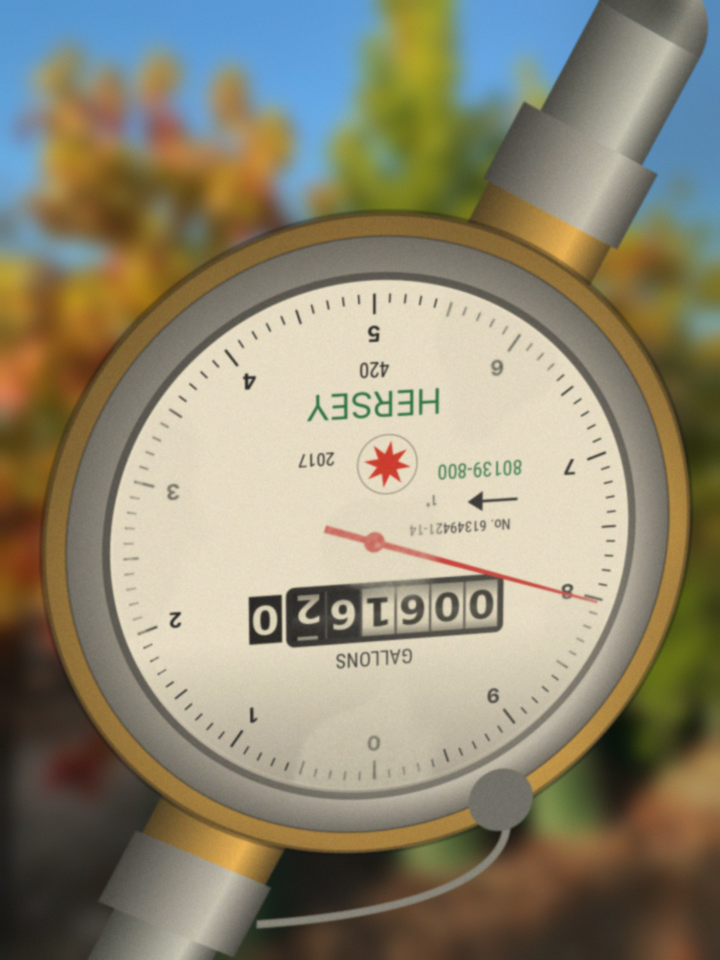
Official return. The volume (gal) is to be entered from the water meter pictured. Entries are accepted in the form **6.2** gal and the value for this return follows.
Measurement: **61618.0** gal
